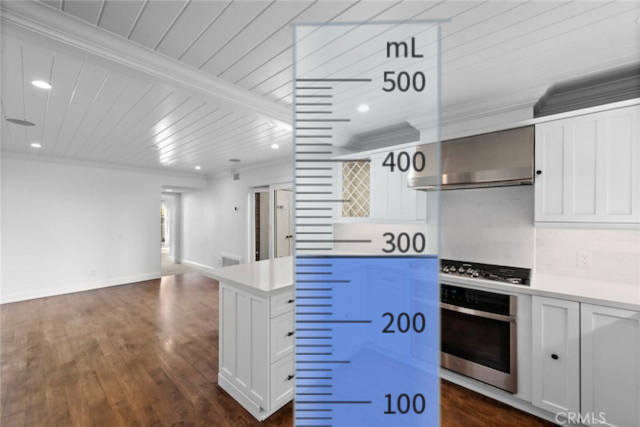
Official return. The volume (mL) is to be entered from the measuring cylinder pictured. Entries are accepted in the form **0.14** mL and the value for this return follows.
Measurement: **280** mL
